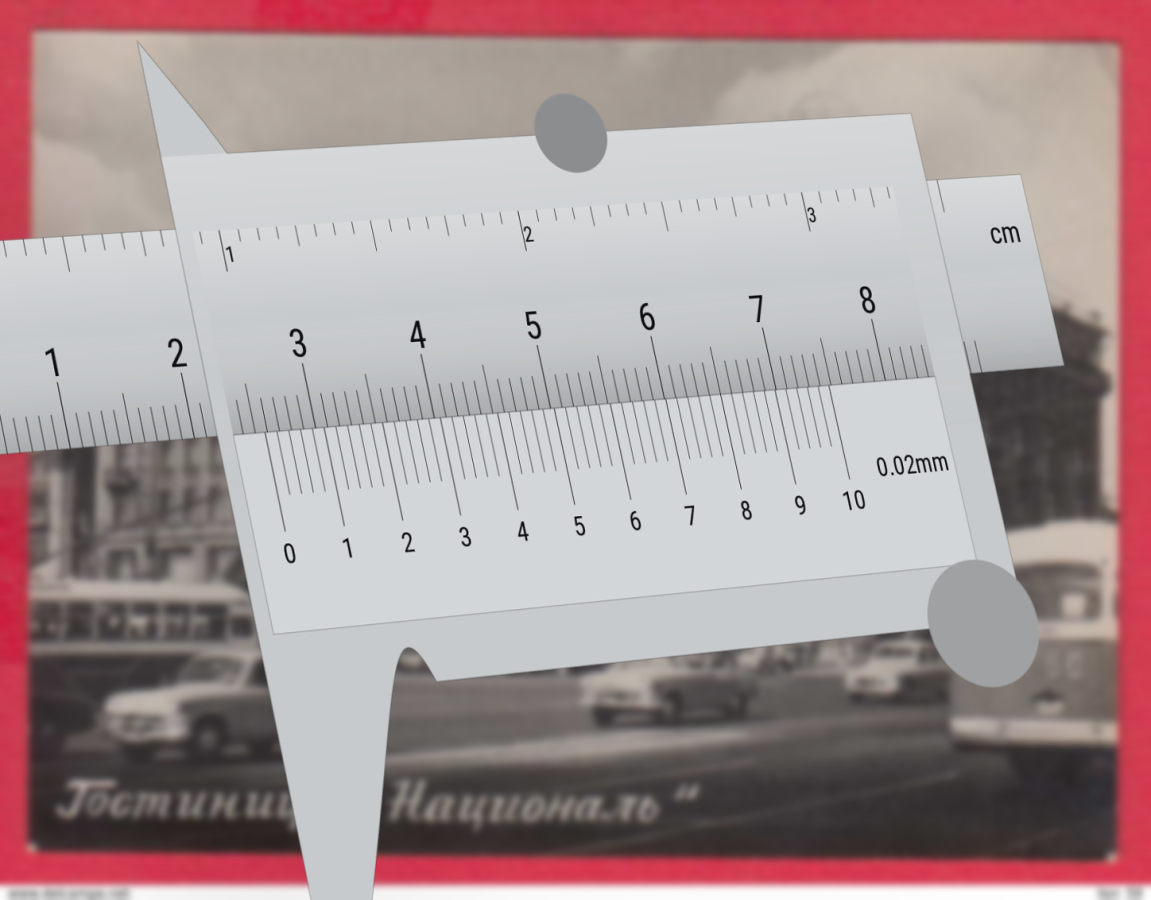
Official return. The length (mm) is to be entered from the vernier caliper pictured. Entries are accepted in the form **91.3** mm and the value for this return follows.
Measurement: **25.8** mm
